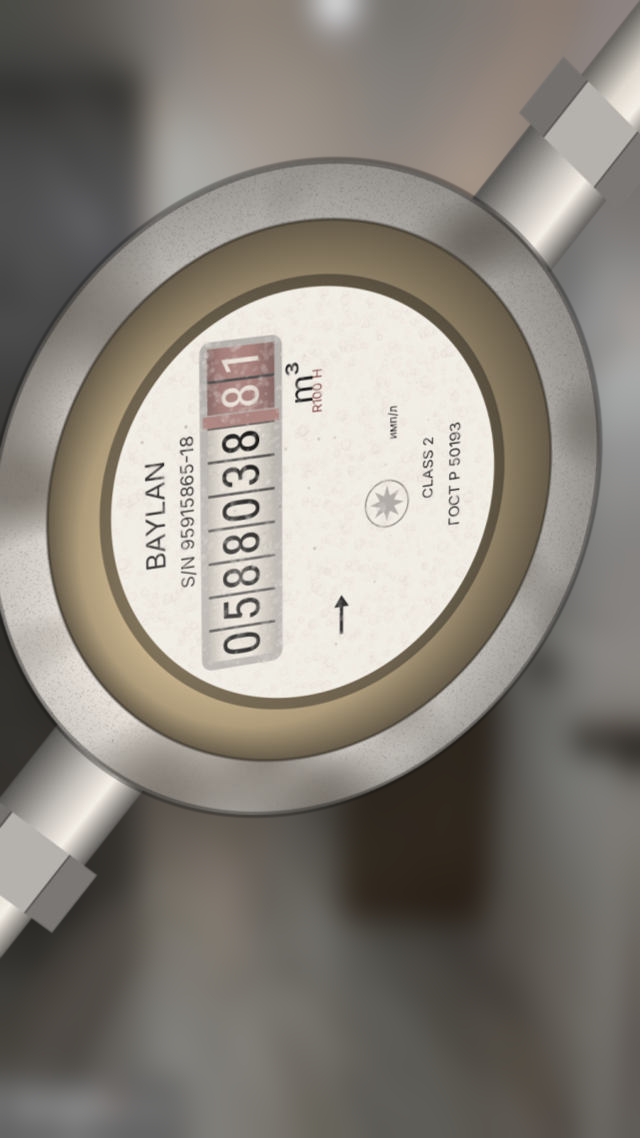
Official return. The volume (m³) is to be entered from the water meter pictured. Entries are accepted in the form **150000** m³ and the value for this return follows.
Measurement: **588038.81** m³
